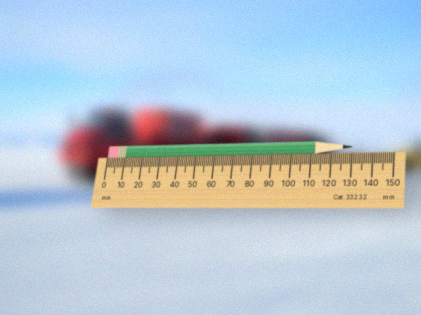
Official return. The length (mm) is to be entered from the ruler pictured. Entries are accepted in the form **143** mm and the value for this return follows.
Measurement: **130** mm
